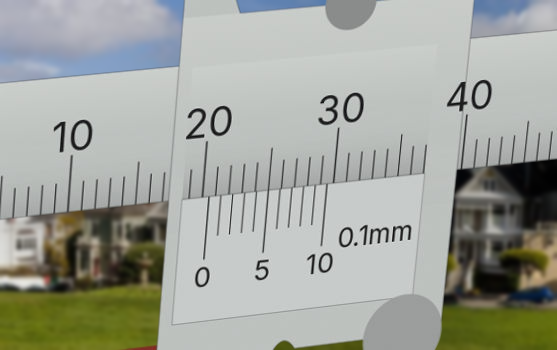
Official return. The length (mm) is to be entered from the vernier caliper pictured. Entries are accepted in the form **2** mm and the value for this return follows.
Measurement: **20.5** mm
